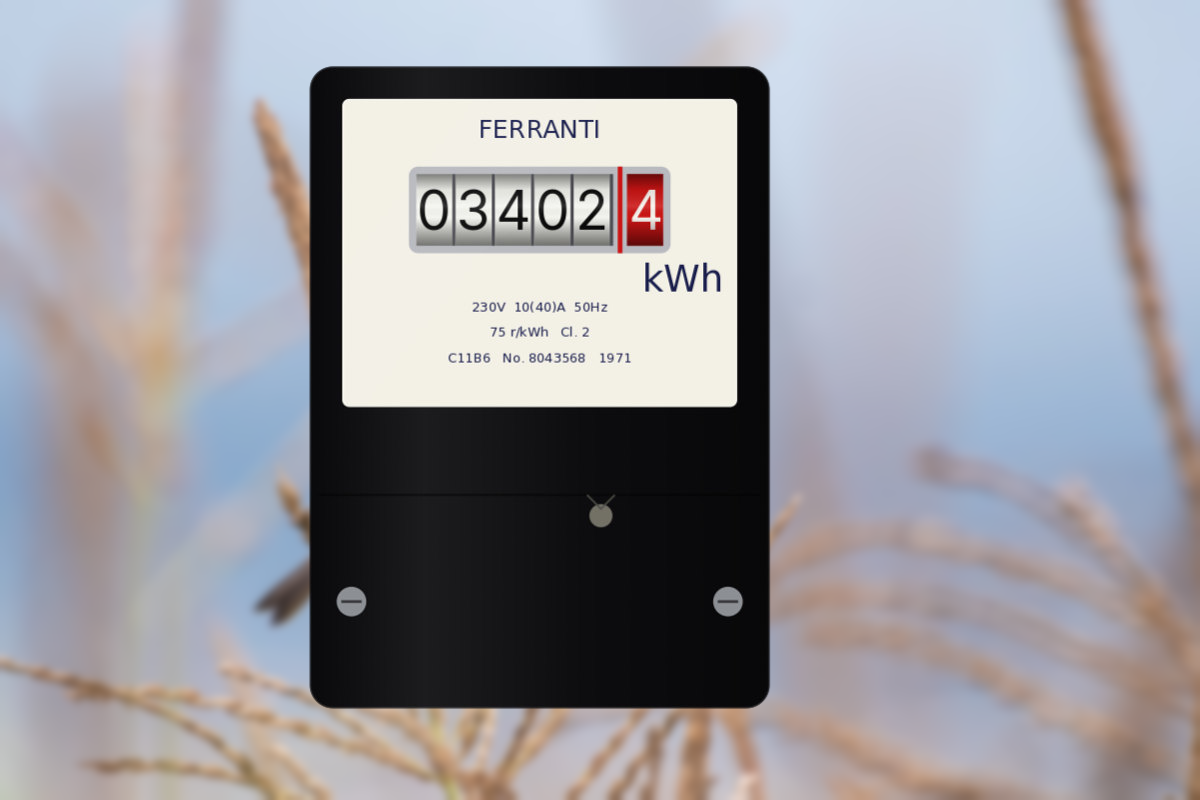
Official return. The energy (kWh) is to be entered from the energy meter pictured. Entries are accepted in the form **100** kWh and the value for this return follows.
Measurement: **3402.4** kWh
